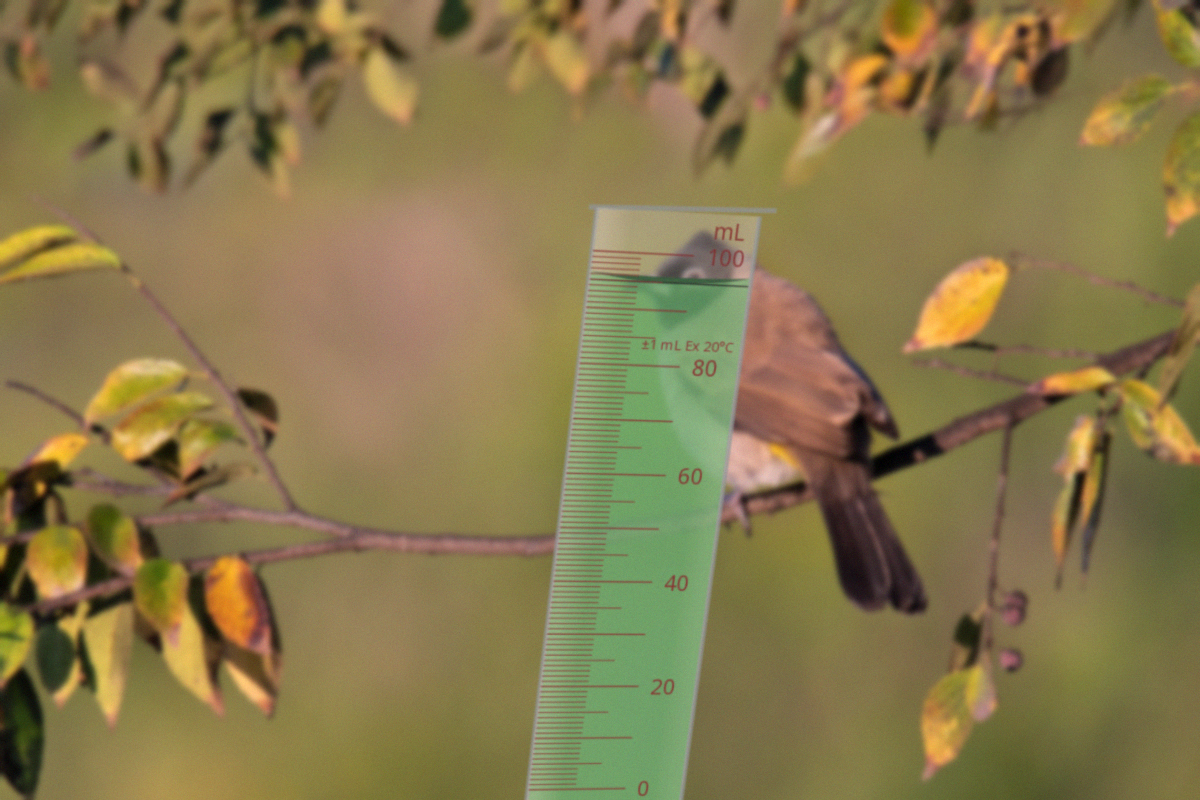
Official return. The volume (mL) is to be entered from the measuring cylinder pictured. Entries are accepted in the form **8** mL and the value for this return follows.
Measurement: **95** mL
